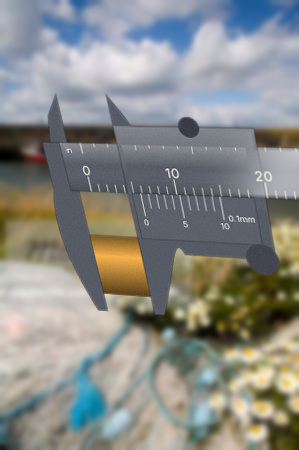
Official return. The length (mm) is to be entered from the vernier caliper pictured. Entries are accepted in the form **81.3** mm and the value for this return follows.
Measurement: **5.8** mm
